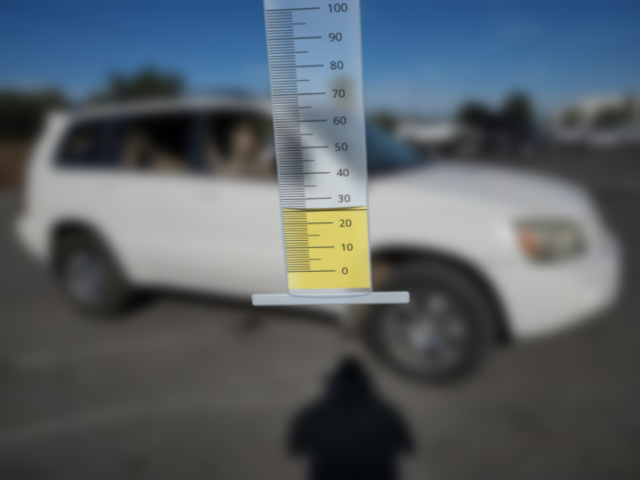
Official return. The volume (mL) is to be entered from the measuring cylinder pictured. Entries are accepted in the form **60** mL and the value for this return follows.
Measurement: **25** mL
